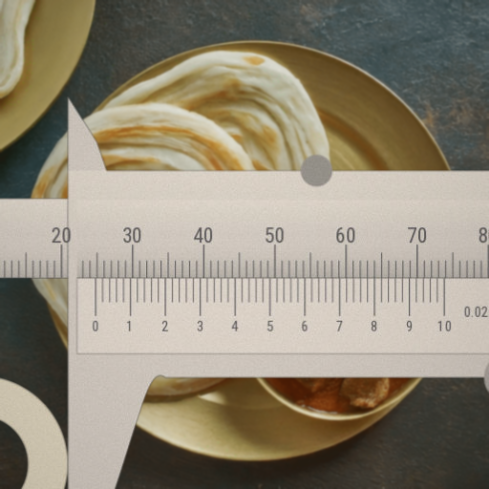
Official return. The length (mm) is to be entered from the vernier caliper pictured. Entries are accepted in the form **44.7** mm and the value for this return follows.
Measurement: **24.8** mm
